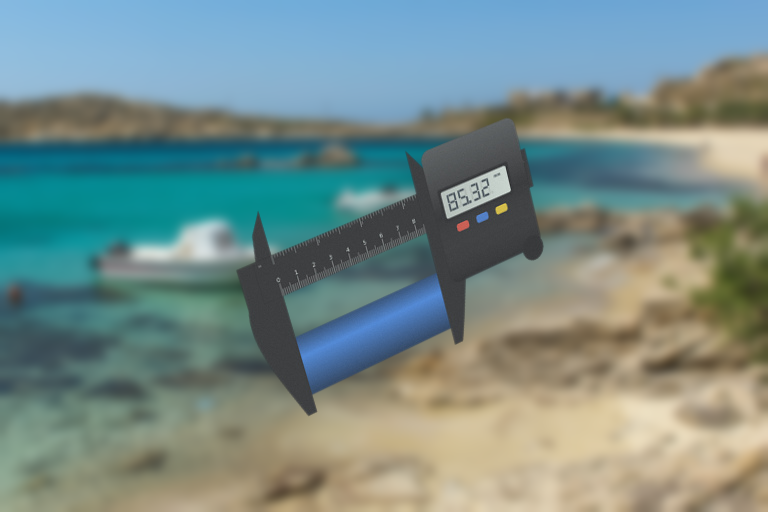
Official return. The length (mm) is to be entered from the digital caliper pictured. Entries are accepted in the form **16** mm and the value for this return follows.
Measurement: **85.32** mm
